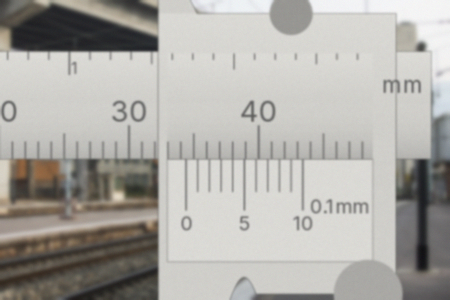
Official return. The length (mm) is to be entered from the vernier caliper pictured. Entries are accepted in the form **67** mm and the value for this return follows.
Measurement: **34.4** mm
